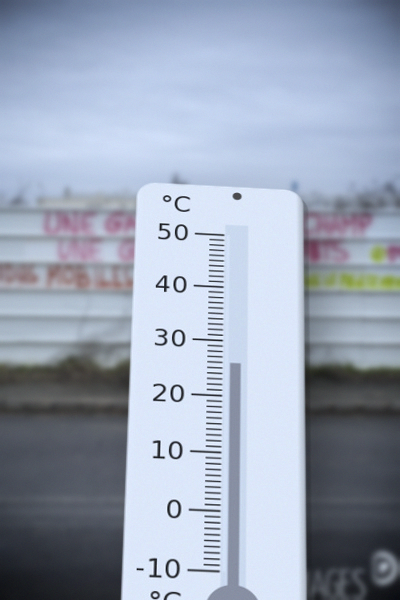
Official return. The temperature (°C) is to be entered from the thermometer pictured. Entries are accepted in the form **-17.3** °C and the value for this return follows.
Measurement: **26** °C
